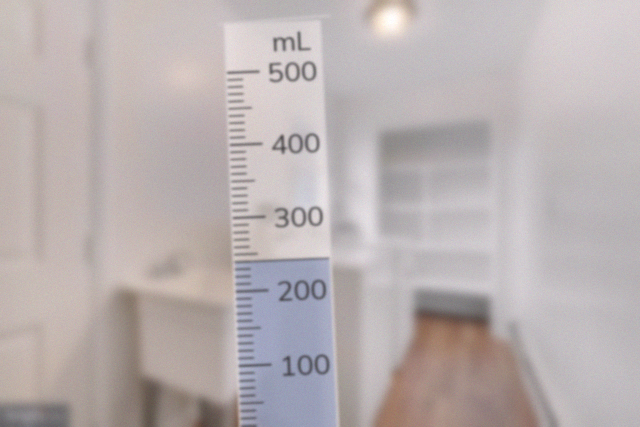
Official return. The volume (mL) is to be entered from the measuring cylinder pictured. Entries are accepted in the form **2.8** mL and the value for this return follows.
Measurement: **240** mL
